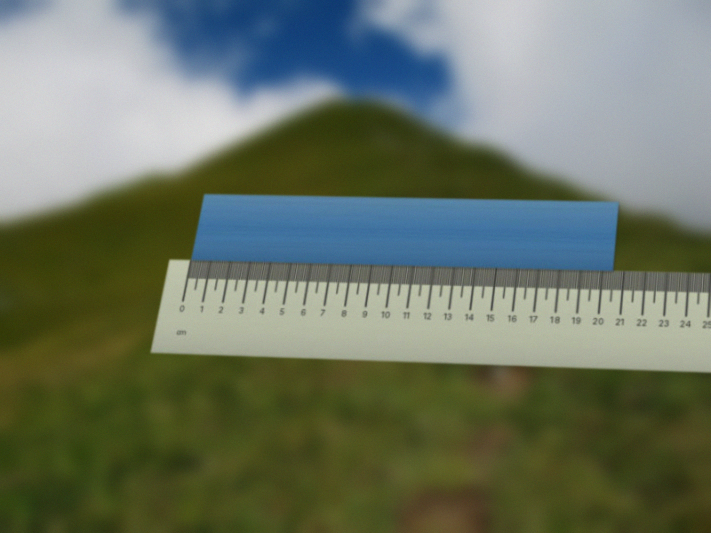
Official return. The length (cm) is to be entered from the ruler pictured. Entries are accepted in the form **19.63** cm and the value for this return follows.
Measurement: **20.5** cm
